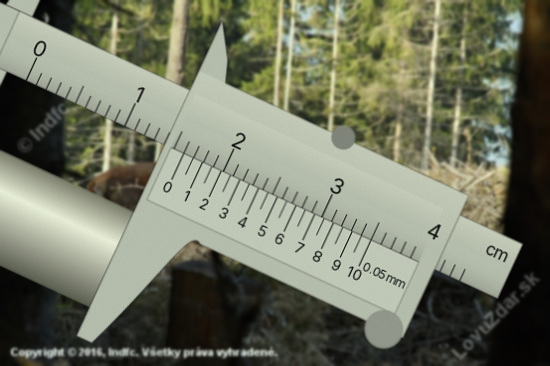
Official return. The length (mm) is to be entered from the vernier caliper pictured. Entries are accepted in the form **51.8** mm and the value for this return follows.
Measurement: **16.0** mm
